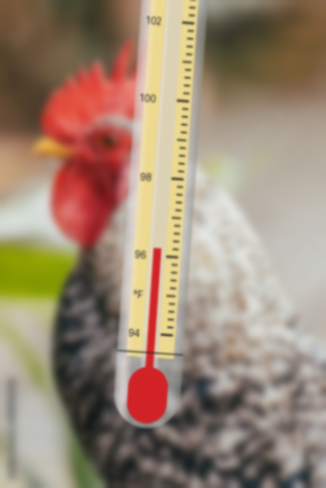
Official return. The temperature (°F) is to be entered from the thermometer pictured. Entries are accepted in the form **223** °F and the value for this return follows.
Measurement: **96.2** °F
